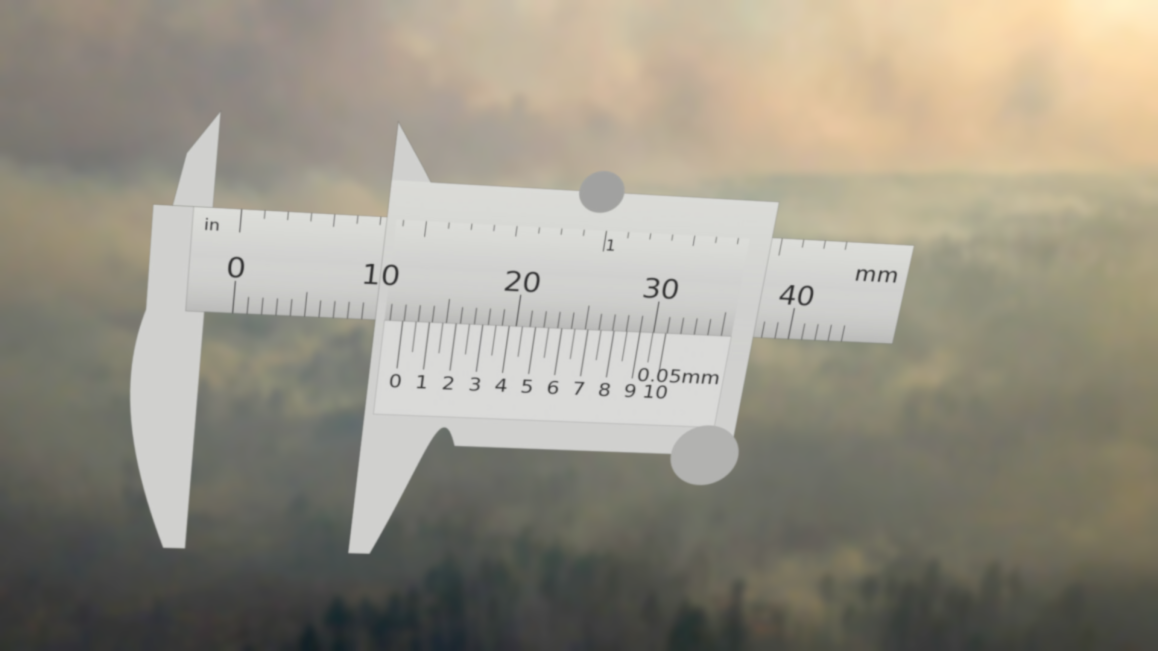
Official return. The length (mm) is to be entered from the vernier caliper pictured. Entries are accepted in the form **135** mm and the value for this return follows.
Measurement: **11.9** mm
